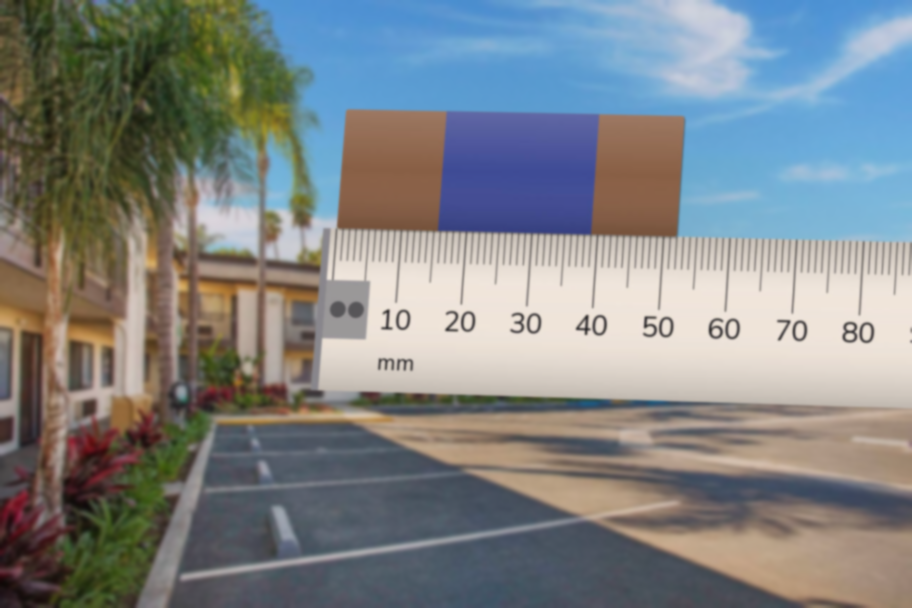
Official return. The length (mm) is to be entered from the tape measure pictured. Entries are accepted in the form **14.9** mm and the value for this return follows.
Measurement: **52** mm
